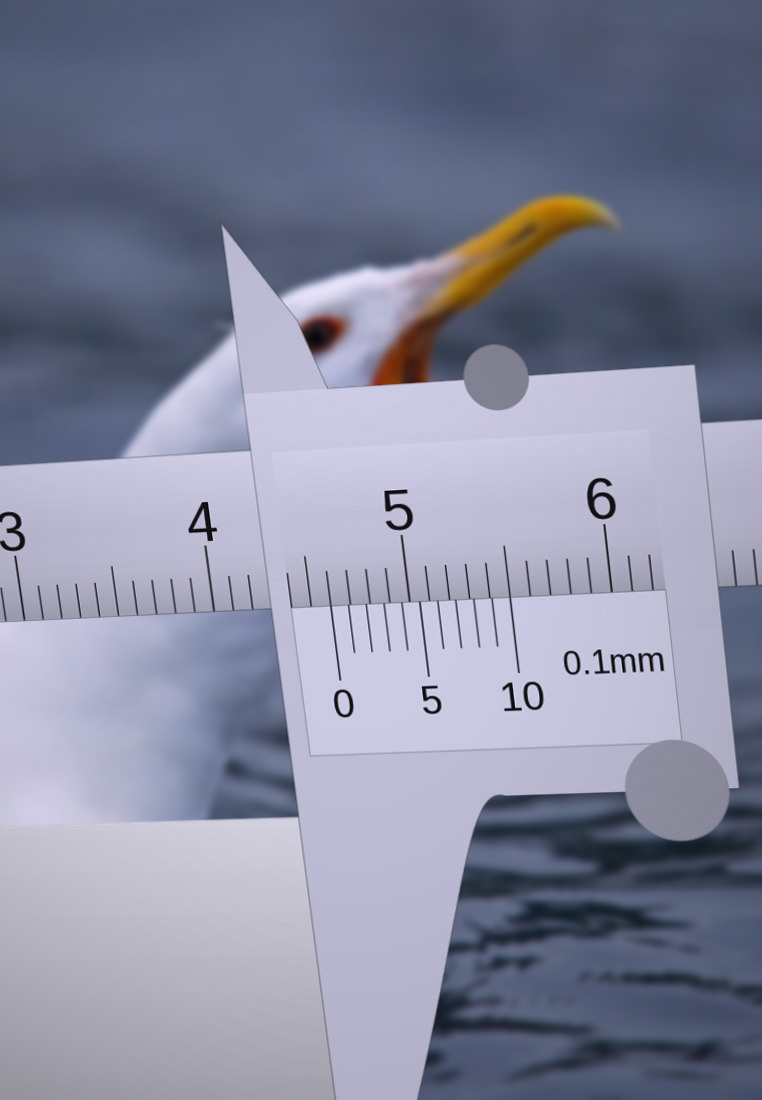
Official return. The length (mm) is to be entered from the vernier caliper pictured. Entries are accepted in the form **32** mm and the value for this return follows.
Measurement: **46.0** mm
